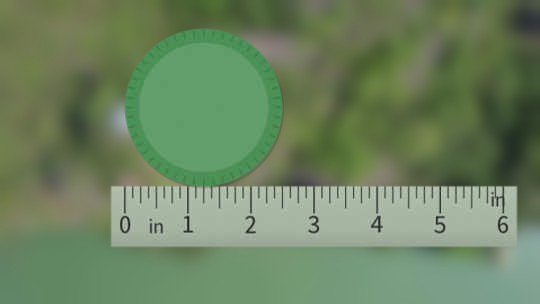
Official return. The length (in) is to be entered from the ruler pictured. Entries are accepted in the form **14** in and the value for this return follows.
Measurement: **2.5** in
